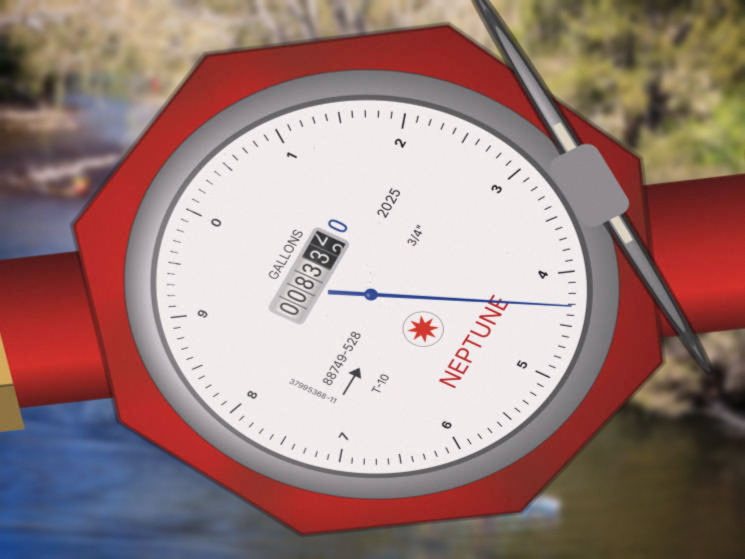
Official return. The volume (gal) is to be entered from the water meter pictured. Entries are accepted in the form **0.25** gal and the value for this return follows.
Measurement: **83324.3** gal
